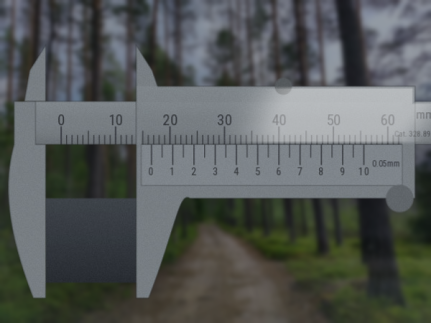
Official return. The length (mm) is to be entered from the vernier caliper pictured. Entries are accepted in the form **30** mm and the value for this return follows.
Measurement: **16.6** mm
